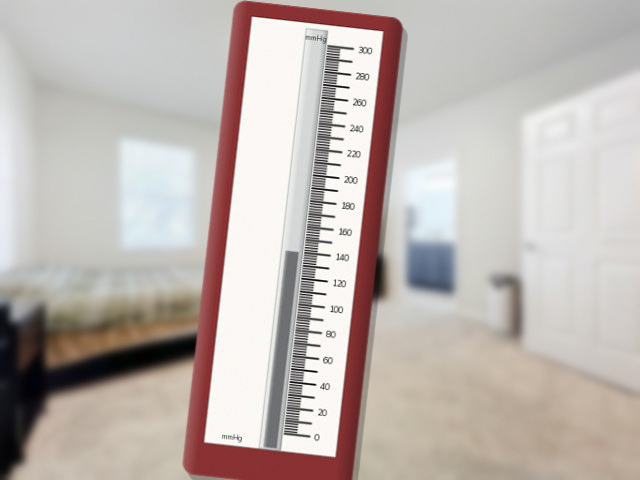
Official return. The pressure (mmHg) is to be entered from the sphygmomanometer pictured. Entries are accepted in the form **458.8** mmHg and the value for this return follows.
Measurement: **140** mmHg
